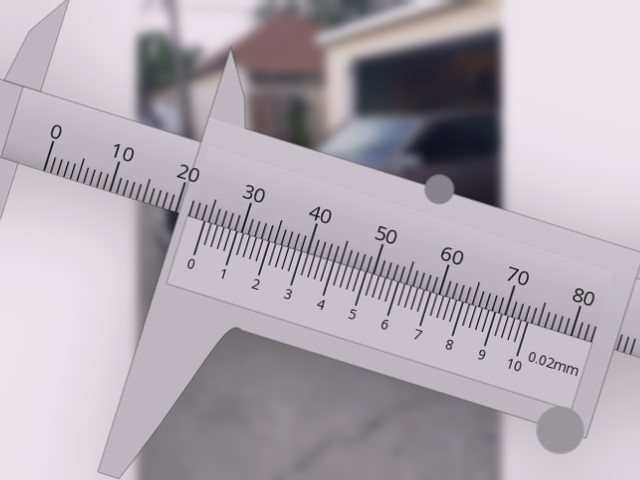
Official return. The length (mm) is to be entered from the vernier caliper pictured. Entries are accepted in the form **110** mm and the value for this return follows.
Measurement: **24.4** mm
